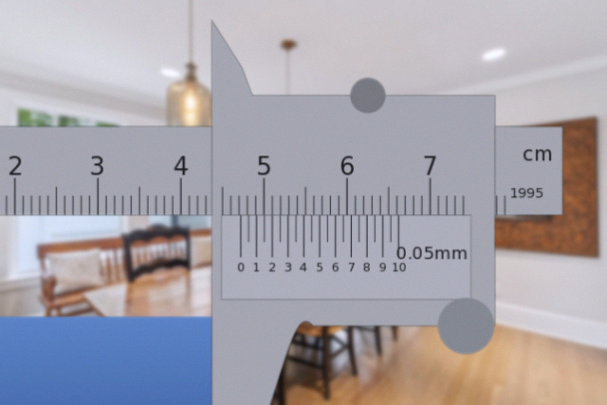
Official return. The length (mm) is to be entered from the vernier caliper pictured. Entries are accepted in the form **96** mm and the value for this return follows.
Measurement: **47.2** mm
